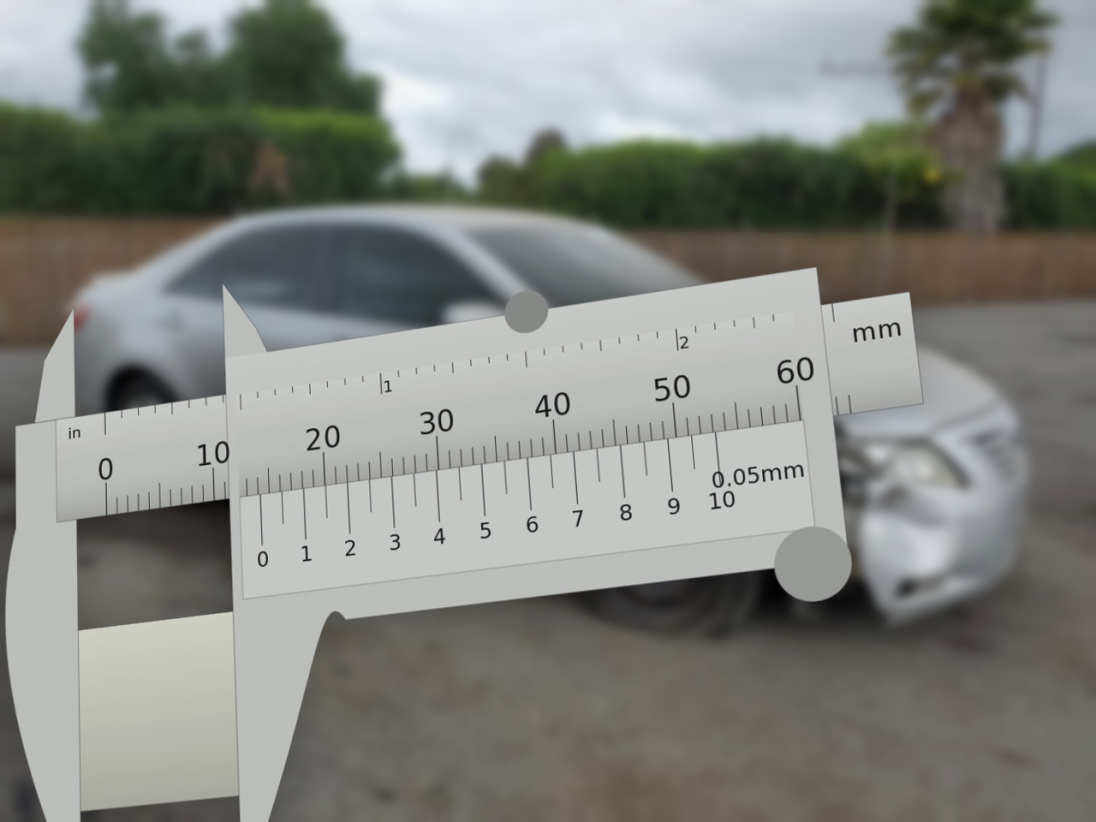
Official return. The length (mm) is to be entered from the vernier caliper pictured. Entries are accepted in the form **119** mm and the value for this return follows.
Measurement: **14.2** mm
